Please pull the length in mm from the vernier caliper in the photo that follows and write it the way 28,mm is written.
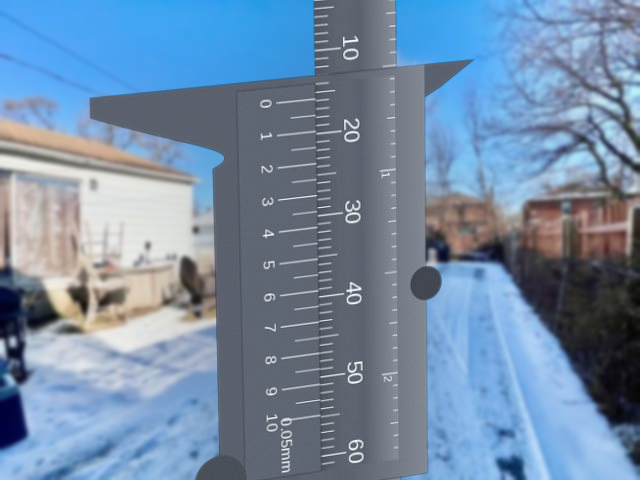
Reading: 15.8,mm
